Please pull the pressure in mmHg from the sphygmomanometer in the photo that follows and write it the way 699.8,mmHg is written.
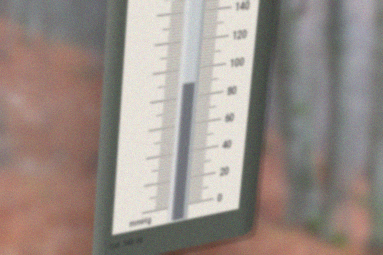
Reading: 90,mmHg
